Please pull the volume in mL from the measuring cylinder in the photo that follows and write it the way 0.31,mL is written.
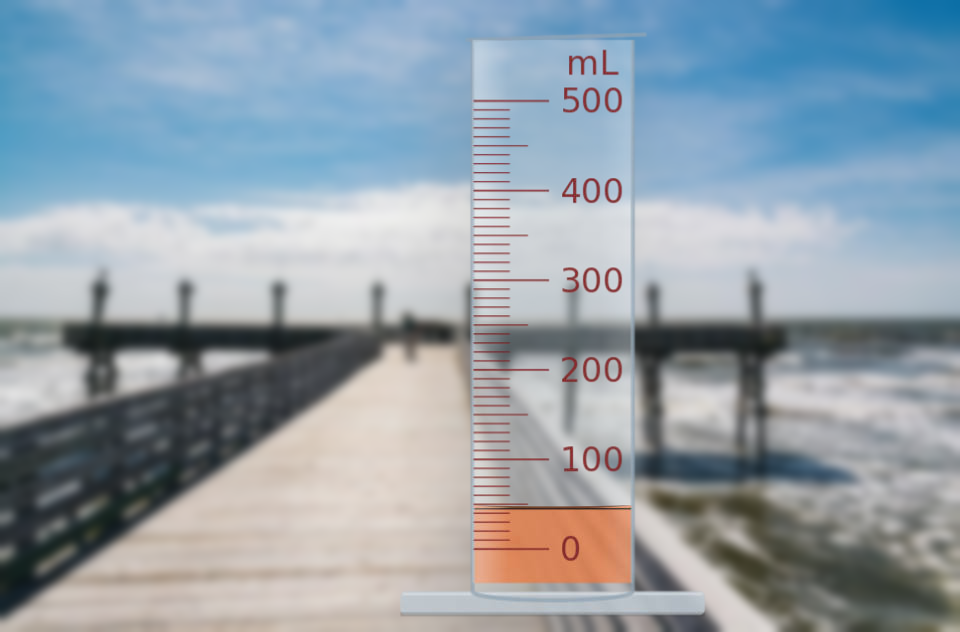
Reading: 45,mL
